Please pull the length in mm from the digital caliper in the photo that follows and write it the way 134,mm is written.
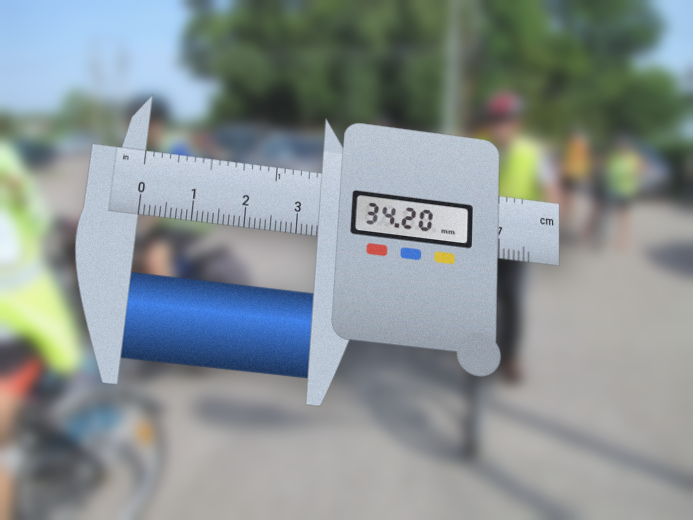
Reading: 34.20,mm
